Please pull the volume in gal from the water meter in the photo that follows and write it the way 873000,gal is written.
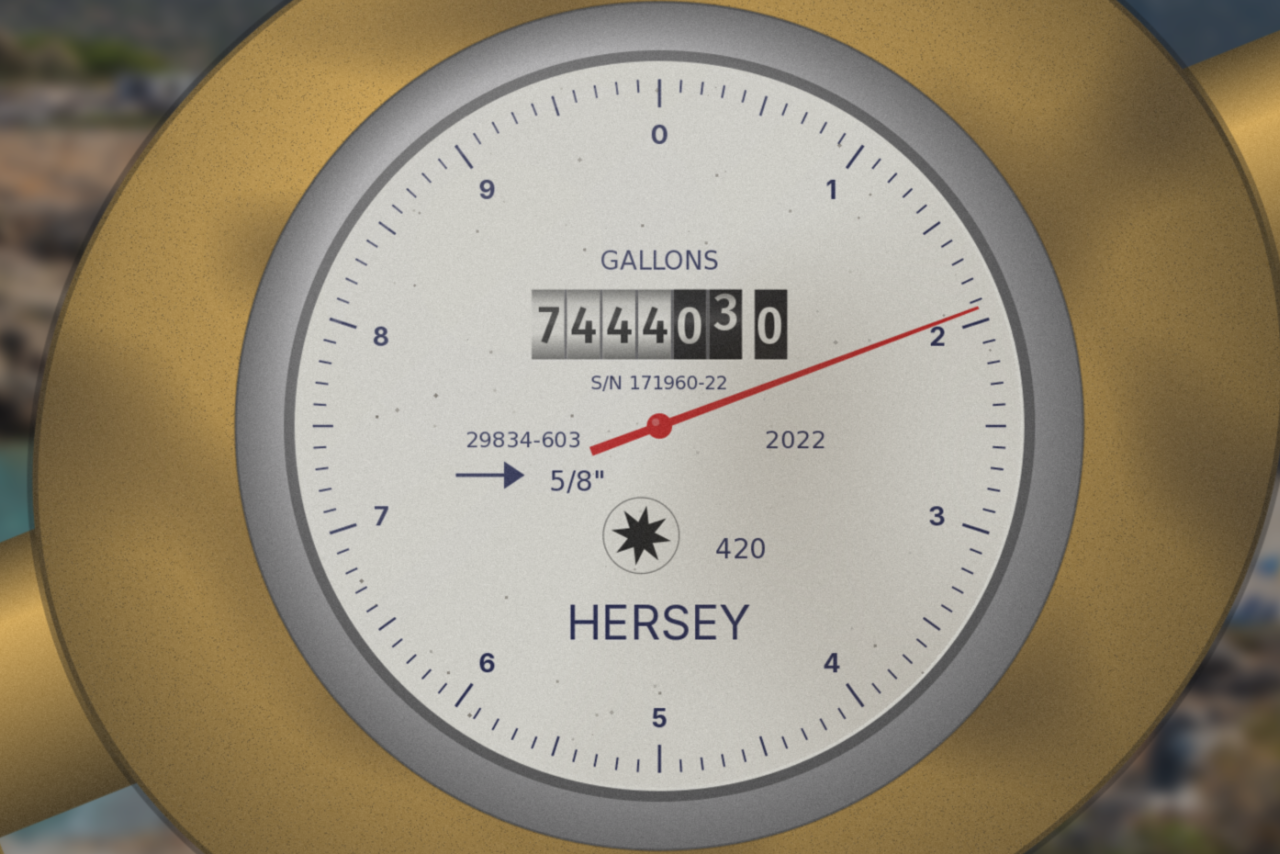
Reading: 7444031.9,gal
